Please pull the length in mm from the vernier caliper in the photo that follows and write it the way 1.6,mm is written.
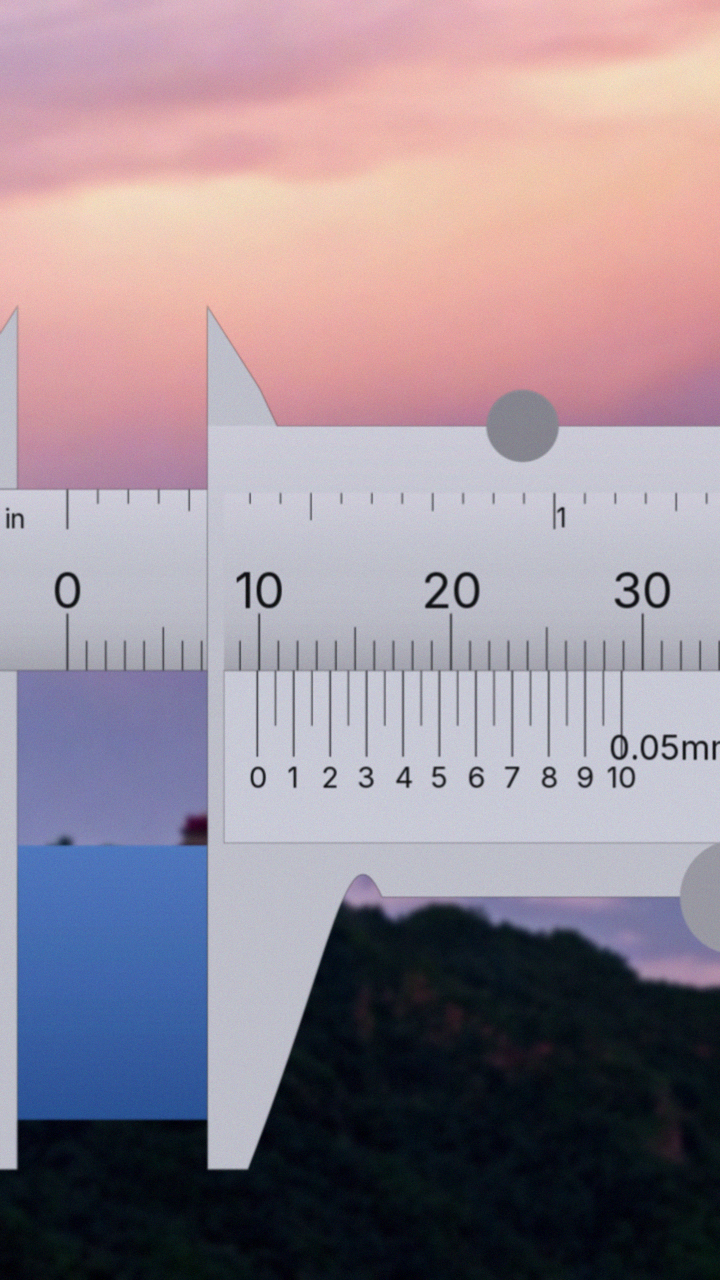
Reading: 9.9,mm
